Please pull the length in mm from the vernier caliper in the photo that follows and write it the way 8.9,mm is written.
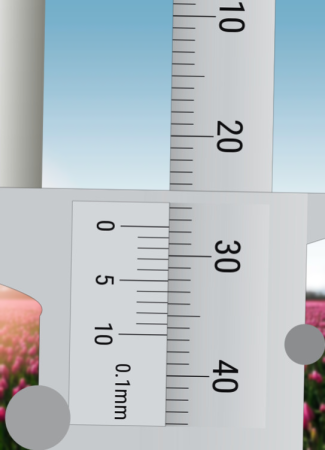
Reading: 27.6,mm
